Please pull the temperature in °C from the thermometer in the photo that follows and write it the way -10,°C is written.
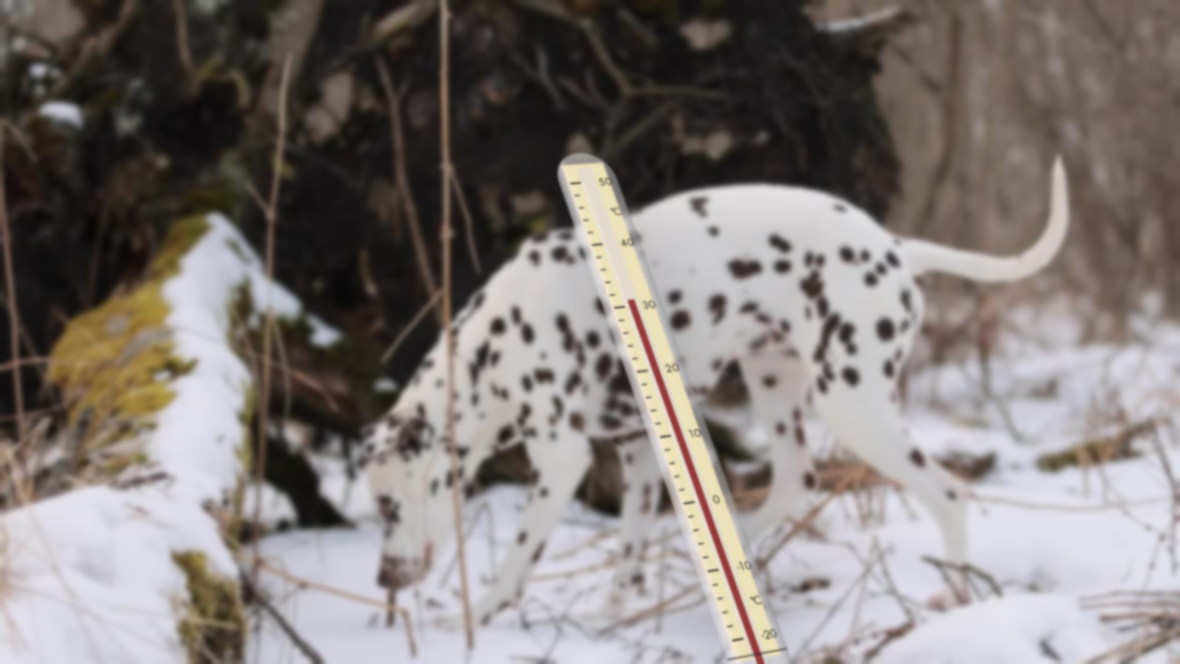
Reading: 31,°C
